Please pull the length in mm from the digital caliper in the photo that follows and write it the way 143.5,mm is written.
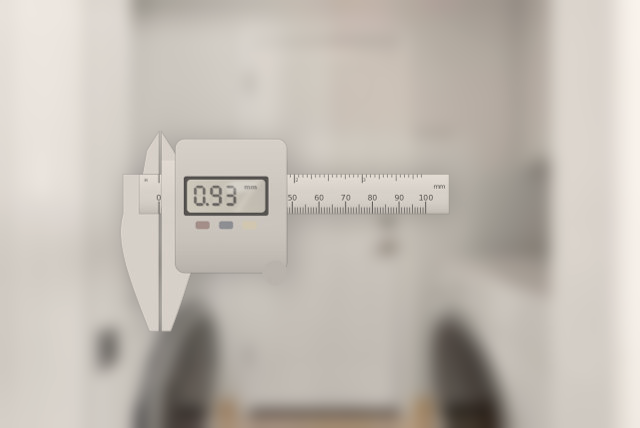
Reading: 0.93,mm
